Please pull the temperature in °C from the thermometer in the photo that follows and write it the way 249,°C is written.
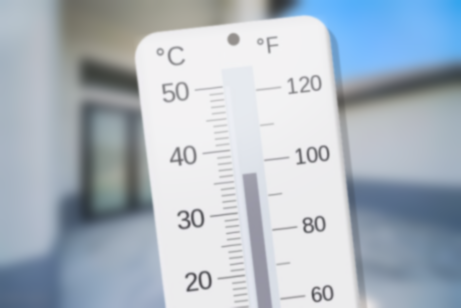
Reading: 36,°C
